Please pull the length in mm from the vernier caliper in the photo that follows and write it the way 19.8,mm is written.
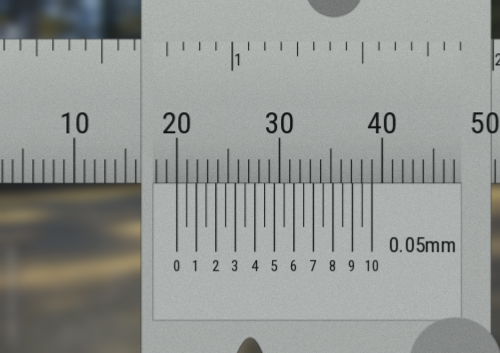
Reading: 20.0,mm
